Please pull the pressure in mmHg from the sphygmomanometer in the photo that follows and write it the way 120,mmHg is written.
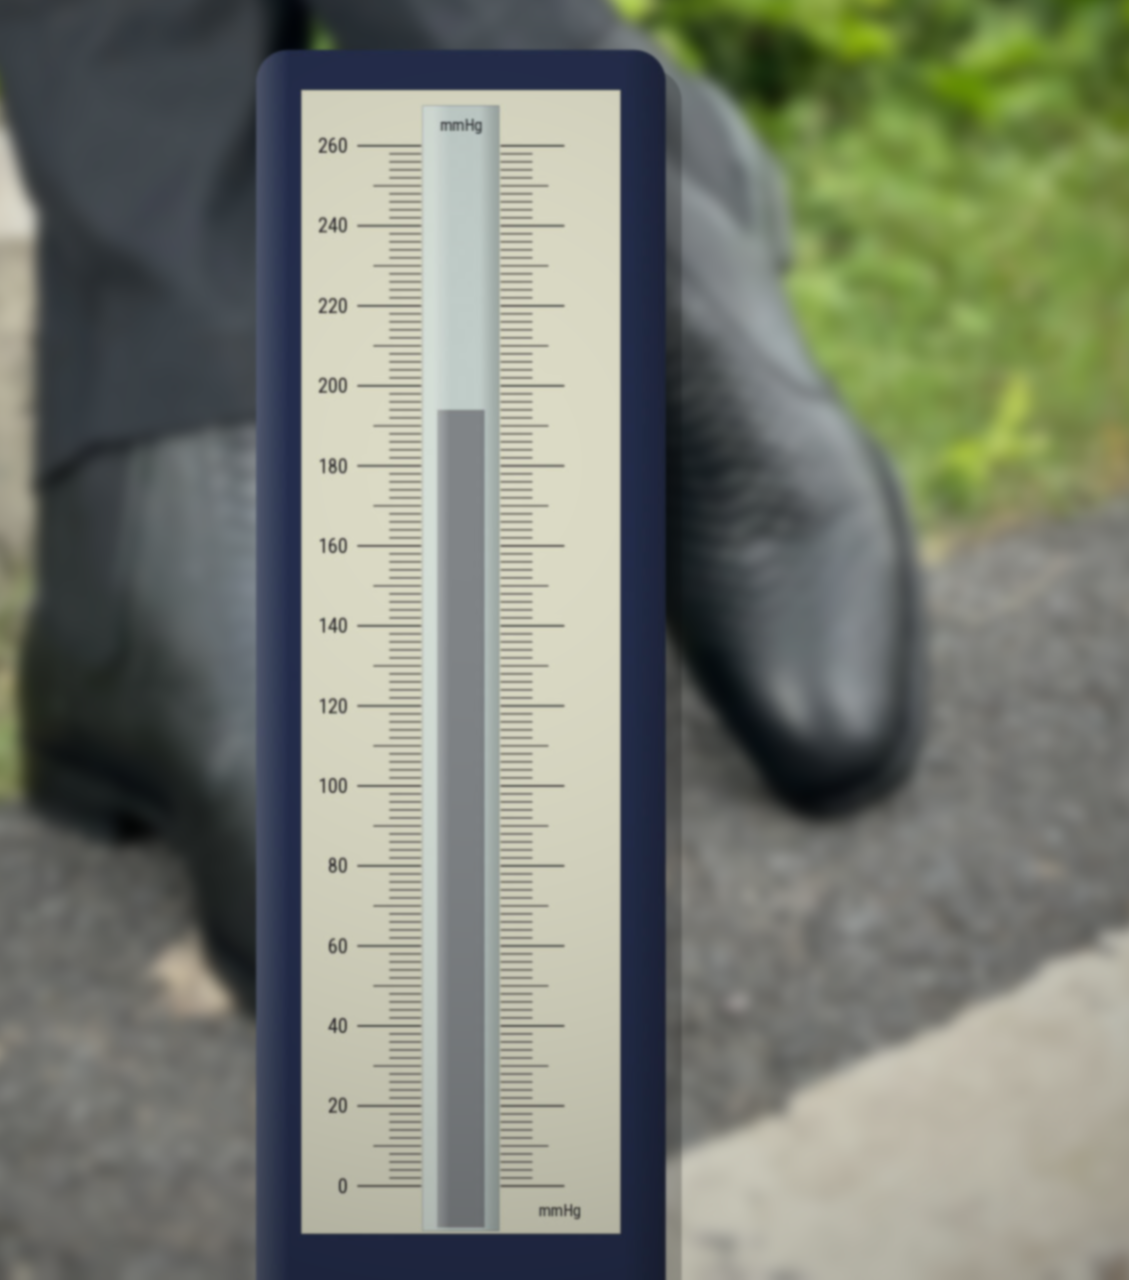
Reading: 194,mmHg
